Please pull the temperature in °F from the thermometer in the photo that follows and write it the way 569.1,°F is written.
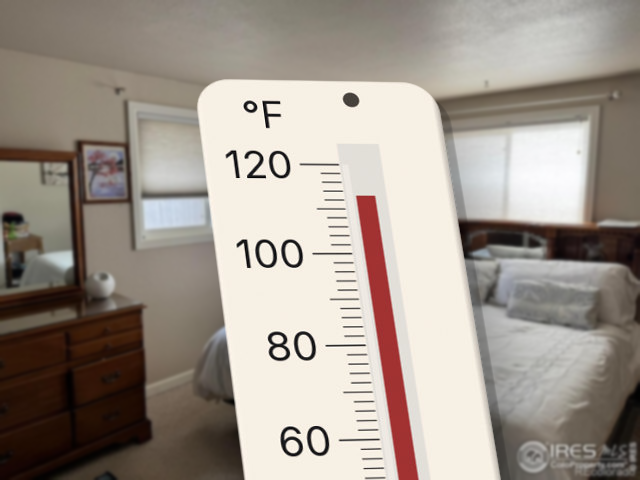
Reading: 113,°F
